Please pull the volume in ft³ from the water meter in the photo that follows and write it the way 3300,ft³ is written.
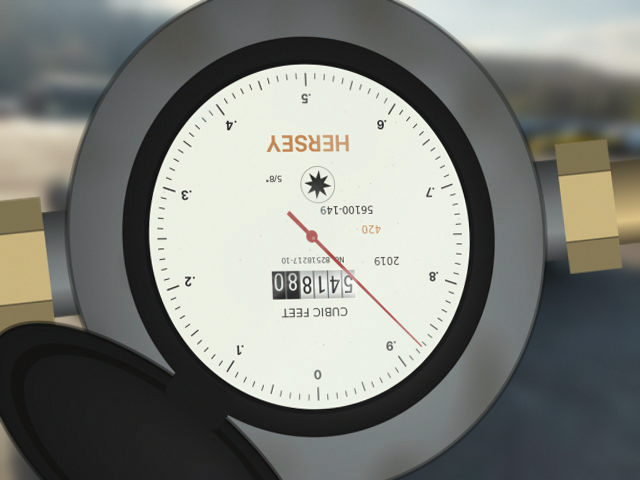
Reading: 541879.87,ft³
